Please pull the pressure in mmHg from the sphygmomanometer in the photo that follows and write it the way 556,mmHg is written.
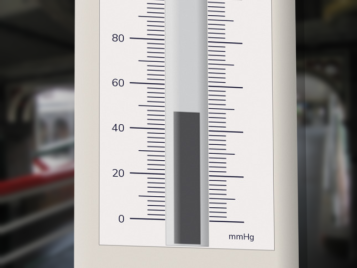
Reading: 48,mmHg
